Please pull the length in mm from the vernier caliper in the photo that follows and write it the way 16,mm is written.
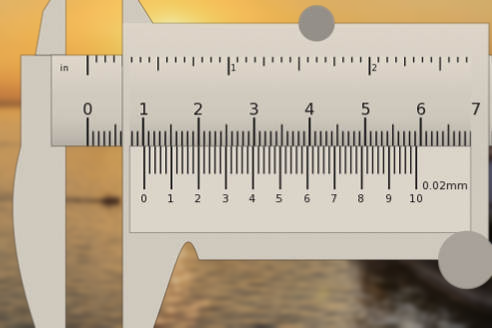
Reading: 10.2,mm
